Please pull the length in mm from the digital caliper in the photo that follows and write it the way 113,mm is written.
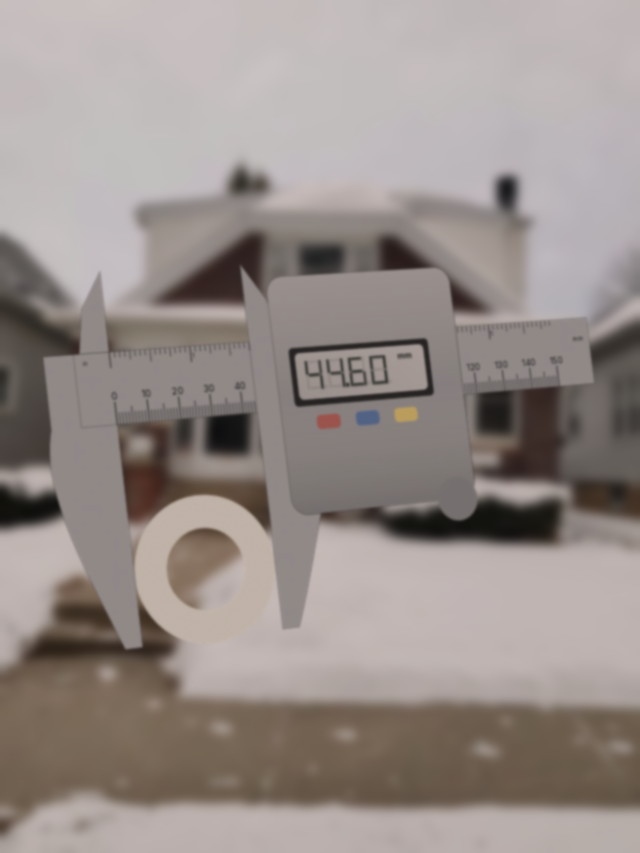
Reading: 44.60,mm
